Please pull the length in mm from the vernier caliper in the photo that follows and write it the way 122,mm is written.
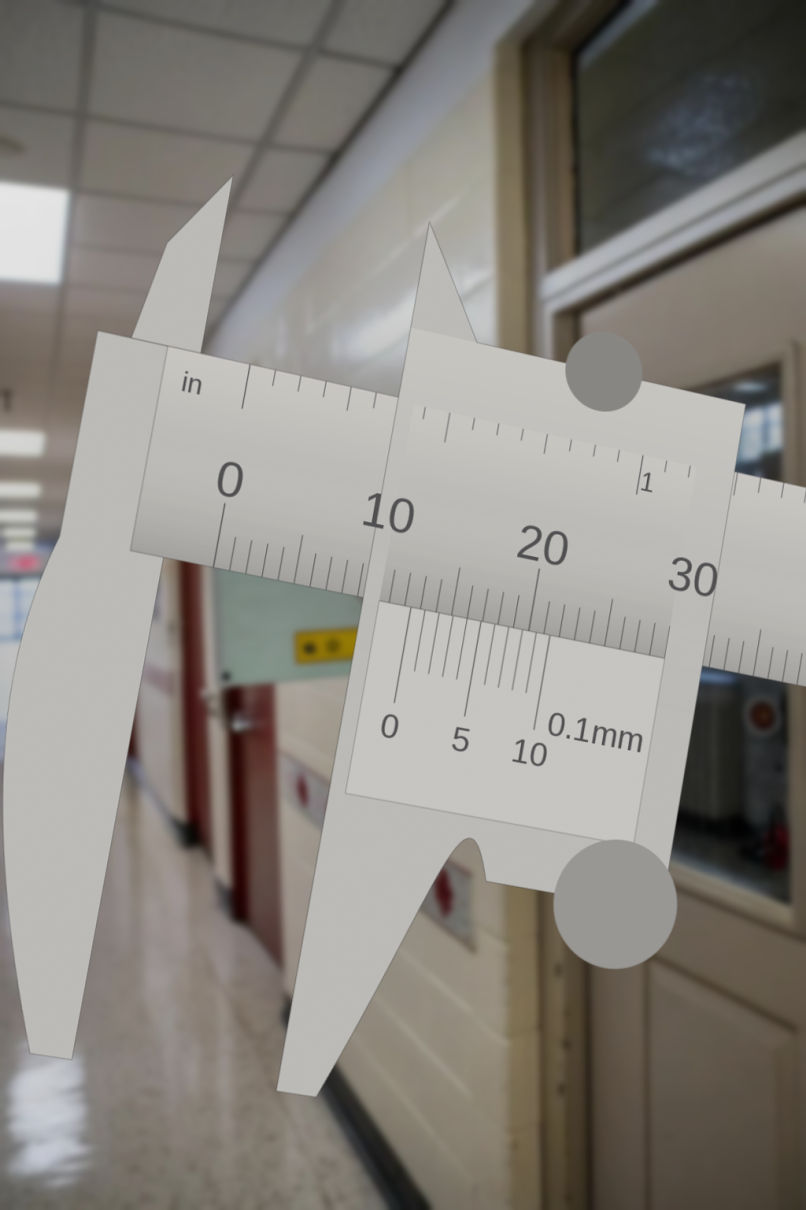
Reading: 12.4,mm
